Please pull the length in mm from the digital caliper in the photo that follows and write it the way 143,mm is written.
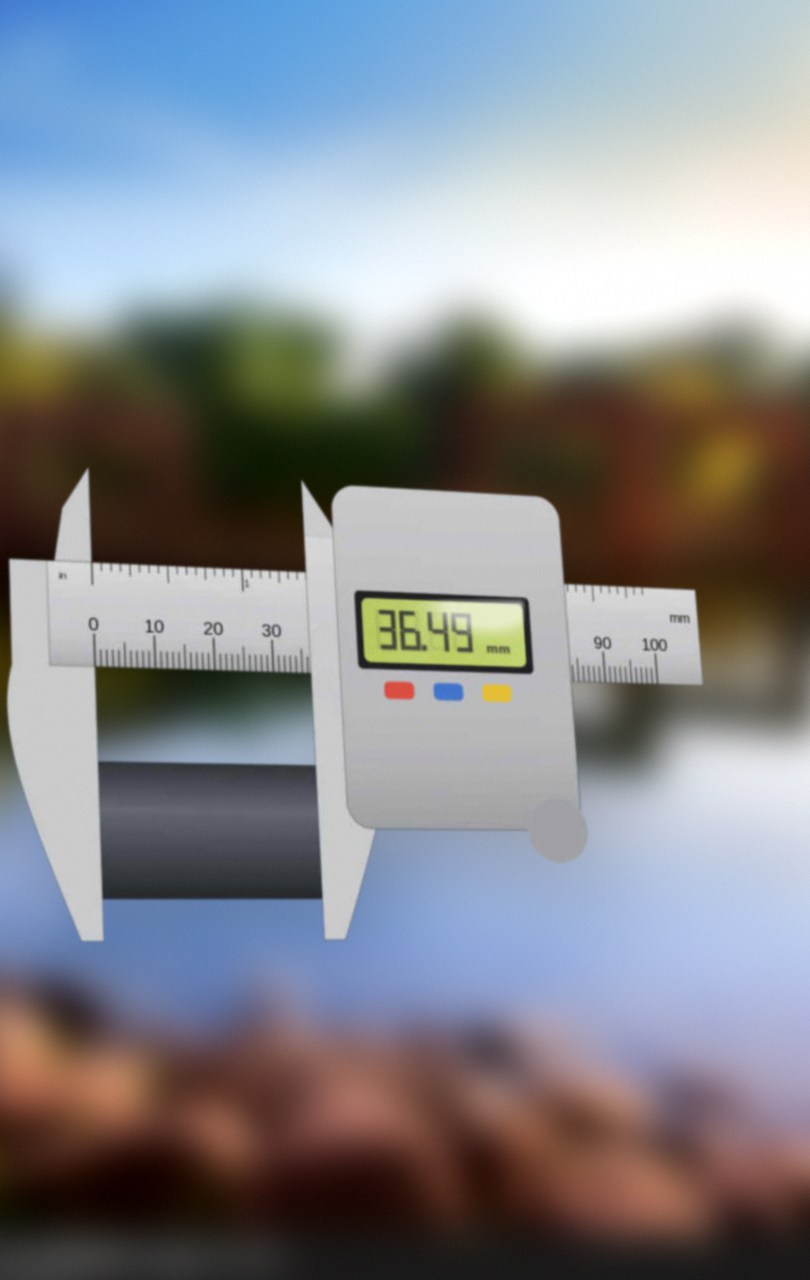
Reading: 36.49,mm
